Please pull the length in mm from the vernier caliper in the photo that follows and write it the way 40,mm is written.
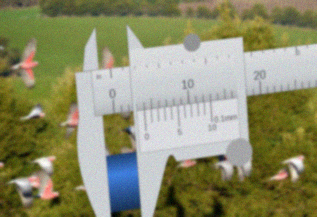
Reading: 4.0,mm
